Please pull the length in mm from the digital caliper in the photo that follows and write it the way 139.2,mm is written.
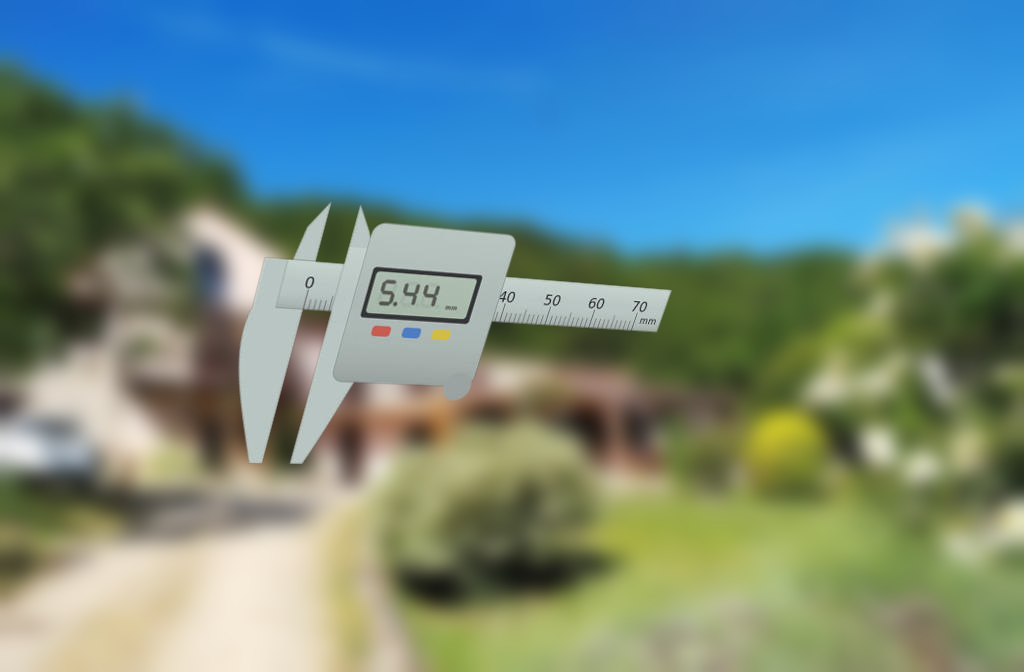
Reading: 5.44,mm
